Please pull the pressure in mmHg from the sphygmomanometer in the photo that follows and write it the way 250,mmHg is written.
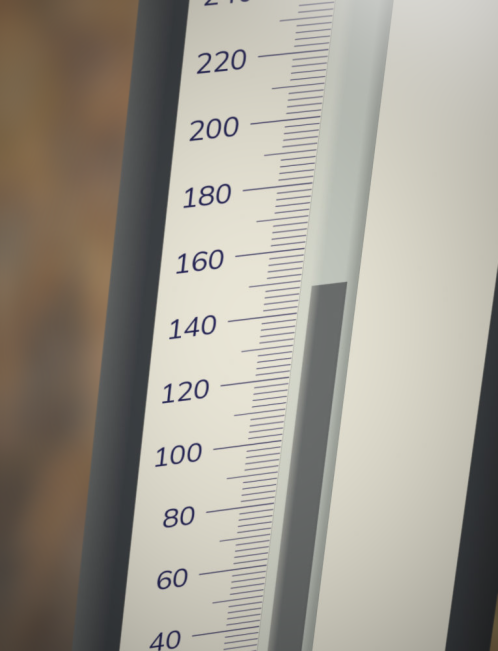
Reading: 148,mmHg
